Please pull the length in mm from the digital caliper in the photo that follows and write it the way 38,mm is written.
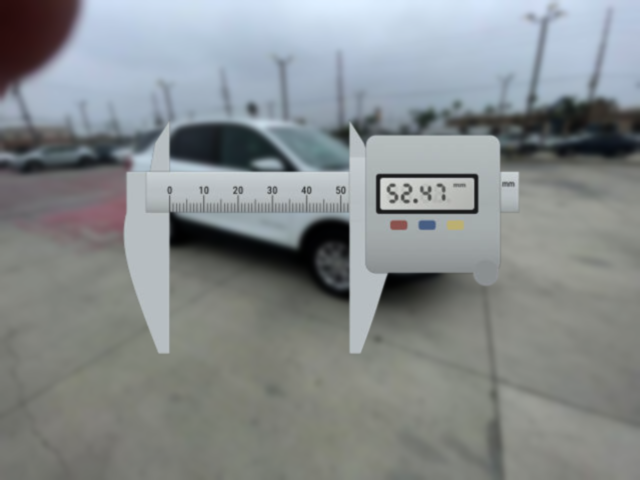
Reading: 52.47,mm
